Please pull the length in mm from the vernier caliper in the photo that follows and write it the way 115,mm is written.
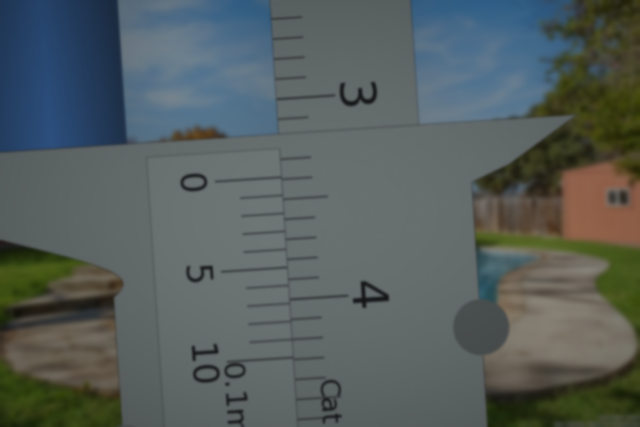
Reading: 33.9,mm
